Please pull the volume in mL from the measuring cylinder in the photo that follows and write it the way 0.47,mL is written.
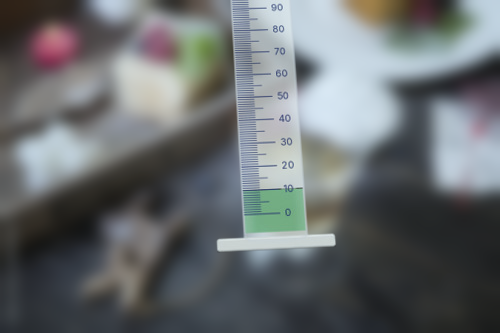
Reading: 10,mL
